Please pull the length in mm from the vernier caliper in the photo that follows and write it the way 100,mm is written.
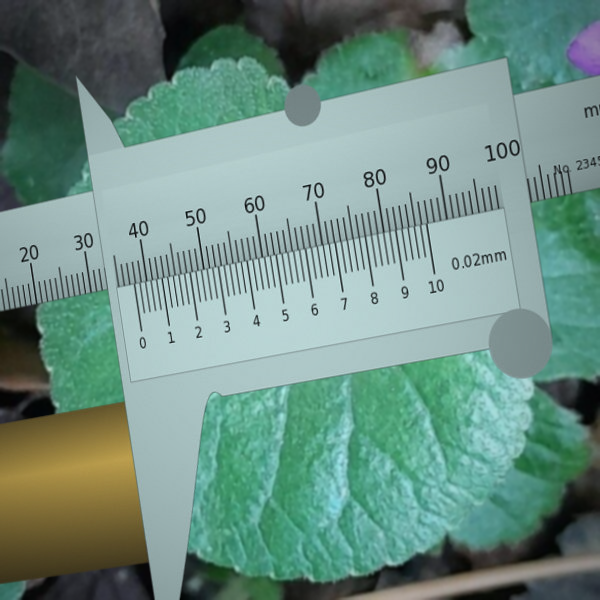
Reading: 37.8,mm
